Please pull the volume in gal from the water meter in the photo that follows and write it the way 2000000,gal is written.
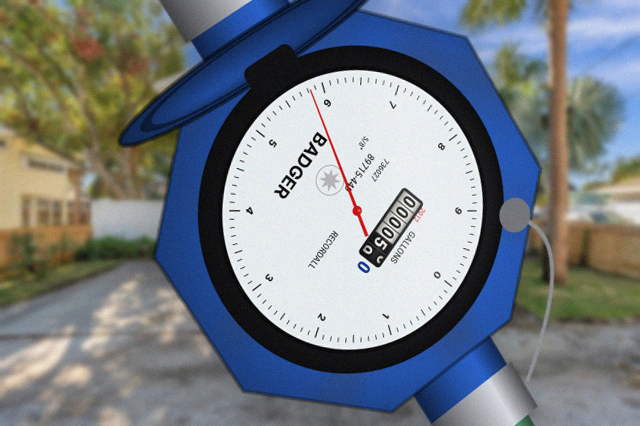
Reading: 585.8,gal
